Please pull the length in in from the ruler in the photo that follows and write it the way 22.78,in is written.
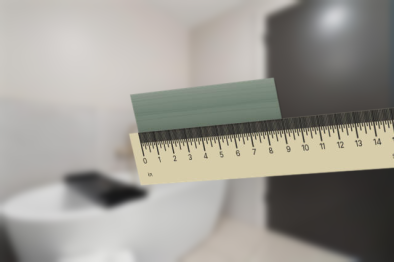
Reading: 9,in
